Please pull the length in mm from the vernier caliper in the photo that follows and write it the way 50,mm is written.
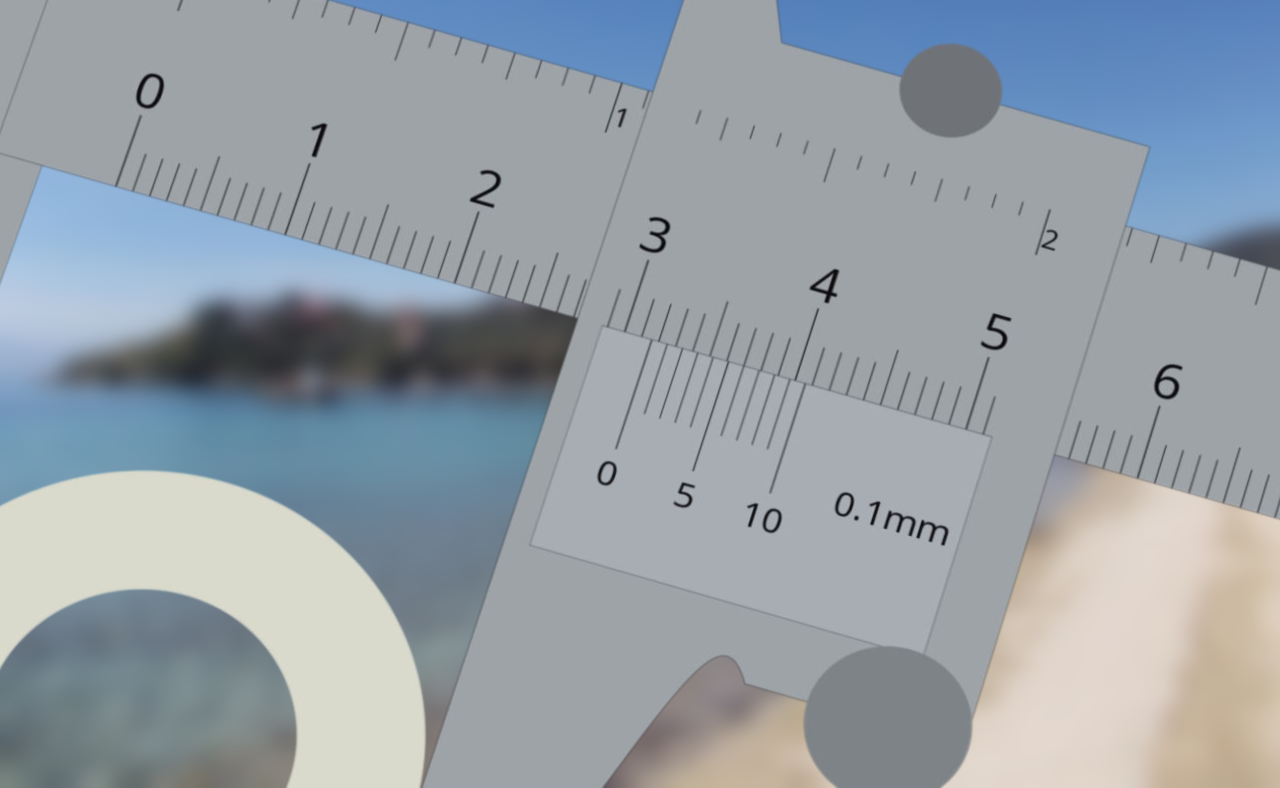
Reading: 31.6,mm
